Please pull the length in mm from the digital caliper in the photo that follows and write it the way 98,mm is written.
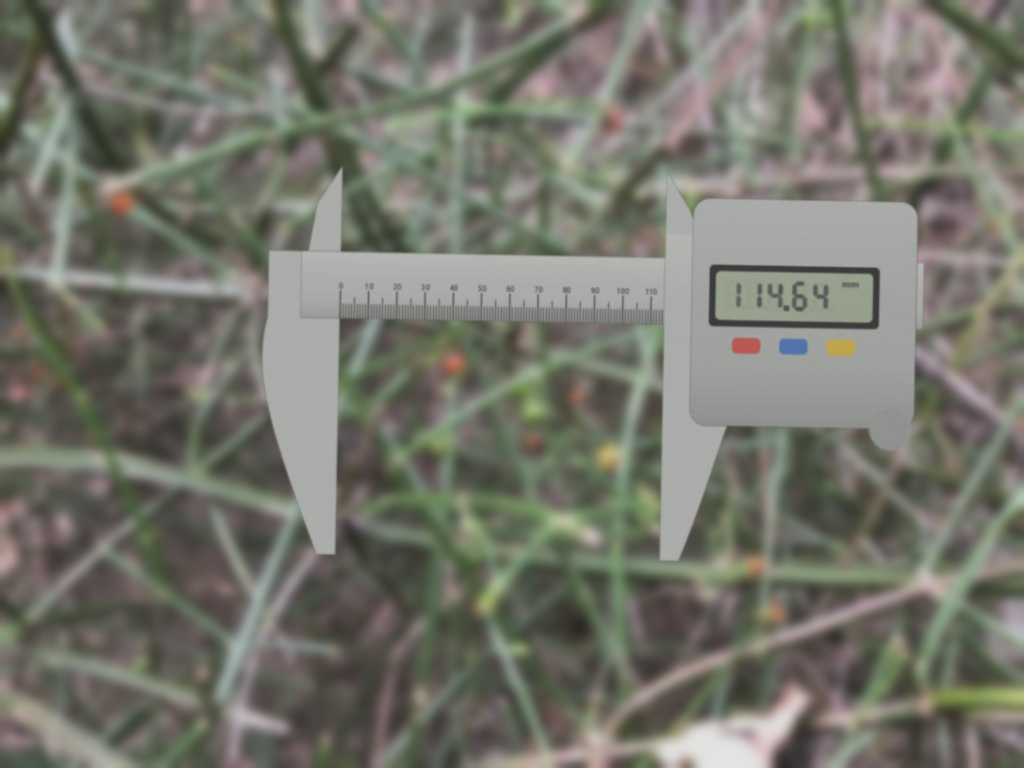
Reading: 114.64,mm
